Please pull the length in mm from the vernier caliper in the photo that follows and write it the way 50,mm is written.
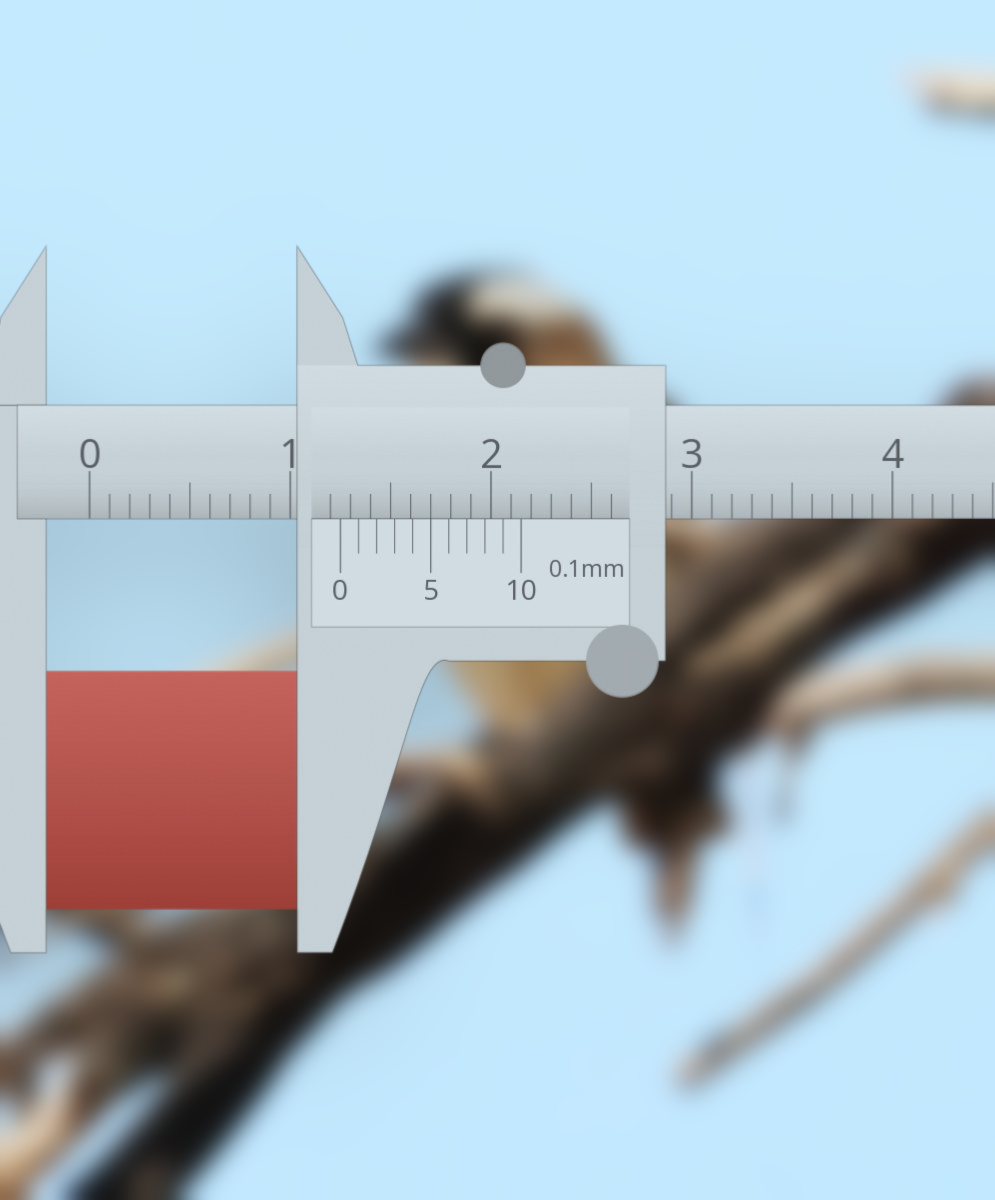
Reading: 12.5,mm
